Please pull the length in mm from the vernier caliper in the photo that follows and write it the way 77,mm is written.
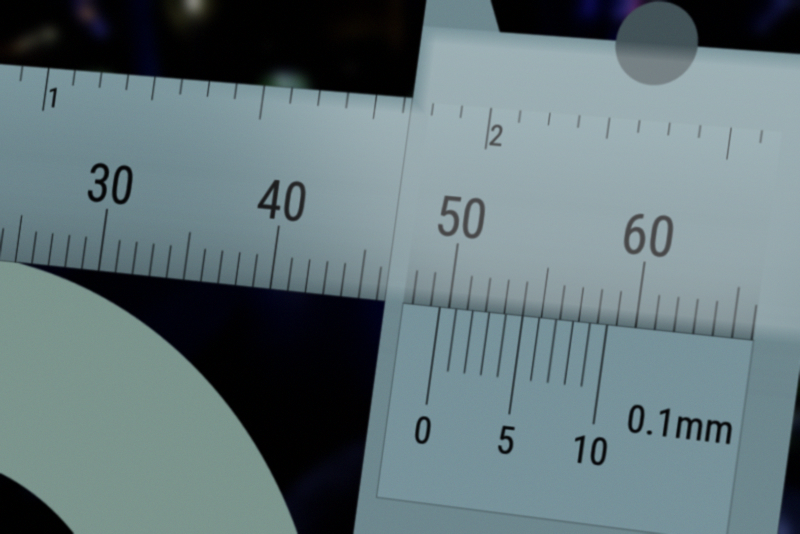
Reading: 49.5,mm
